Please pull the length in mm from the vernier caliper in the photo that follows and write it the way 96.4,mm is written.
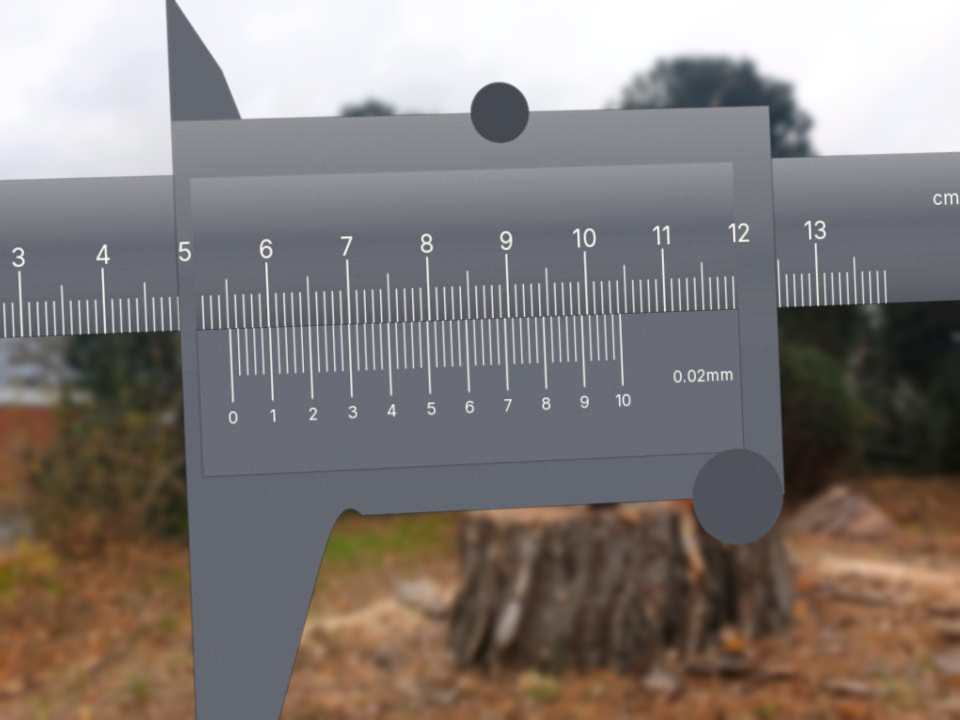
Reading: 55.2,mm
